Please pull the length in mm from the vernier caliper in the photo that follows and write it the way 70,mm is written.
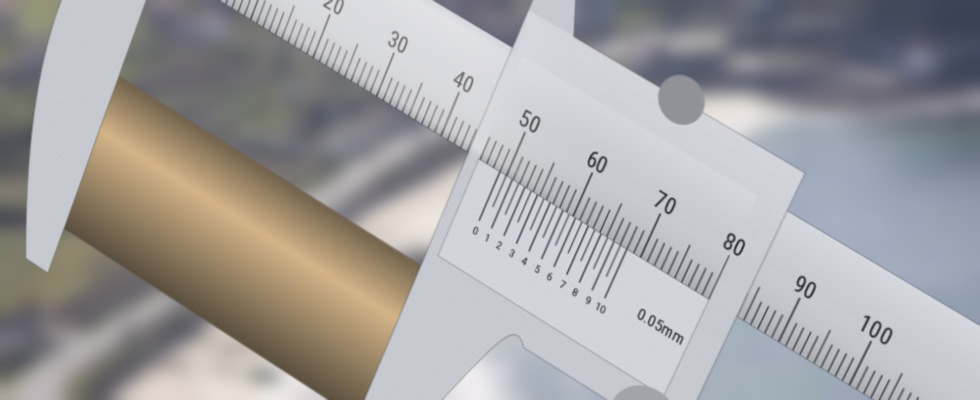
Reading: 49.0,mm
